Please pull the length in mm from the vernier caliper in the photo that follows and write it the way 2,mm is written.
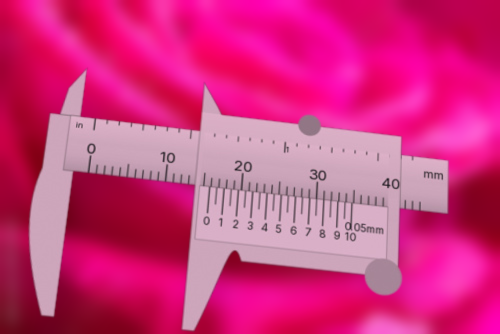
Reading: 15.8,mm
